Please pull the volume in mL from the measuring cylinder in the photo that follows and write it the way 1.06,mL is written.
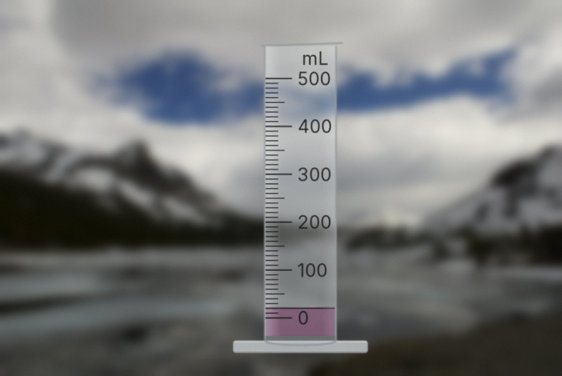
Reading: 20,mL
